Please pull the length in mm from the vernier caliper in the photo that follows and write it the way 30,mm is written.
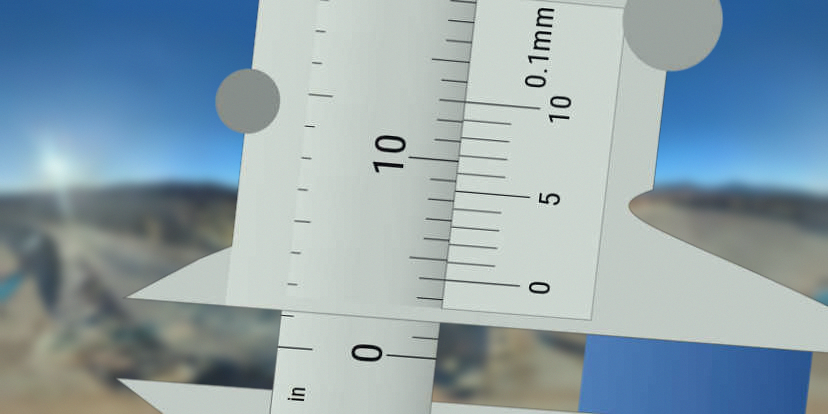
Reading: 4.0,mm
